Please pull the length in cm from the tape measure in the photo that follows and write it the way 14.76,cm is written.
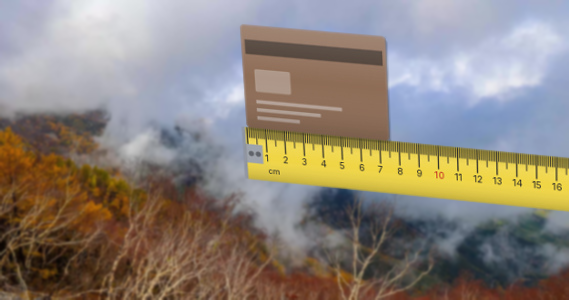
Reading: 7.5,cm
